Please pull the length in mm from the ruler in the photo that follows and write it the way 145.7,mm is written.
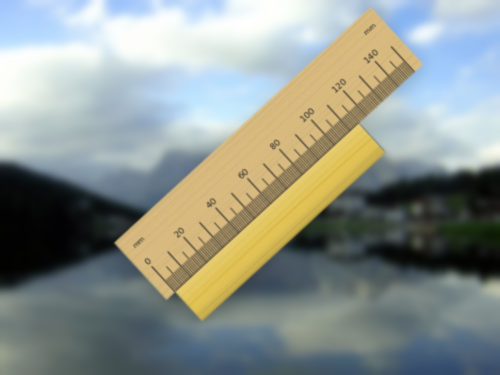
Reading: 115,mm
